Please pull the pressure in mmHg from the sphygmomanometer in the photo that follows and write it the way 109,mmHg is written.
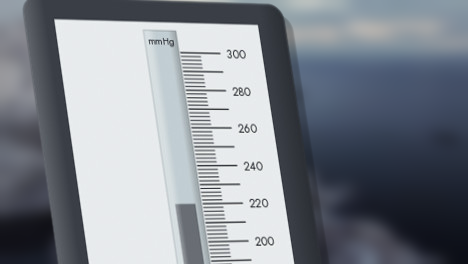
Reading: 220,mmHg
